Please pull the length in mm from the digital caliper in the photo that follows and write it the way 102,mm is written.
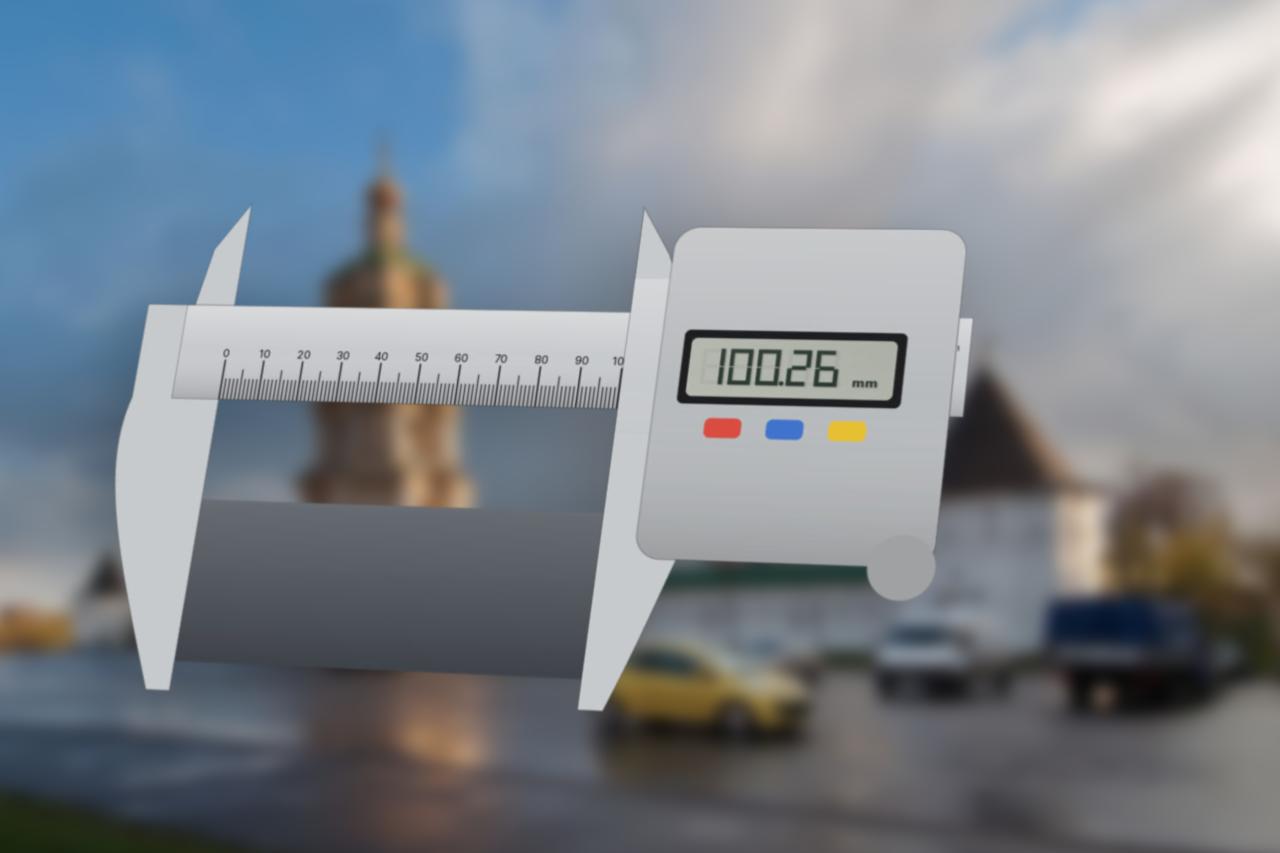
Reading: 100.26,mm
